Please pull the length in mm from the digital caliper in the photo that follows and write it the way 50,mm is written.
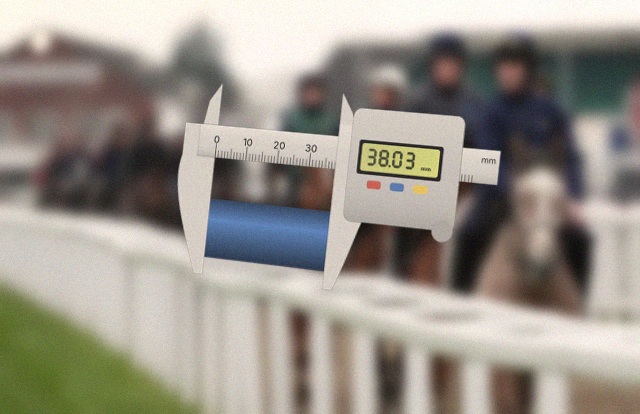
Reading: 38.03,mm
